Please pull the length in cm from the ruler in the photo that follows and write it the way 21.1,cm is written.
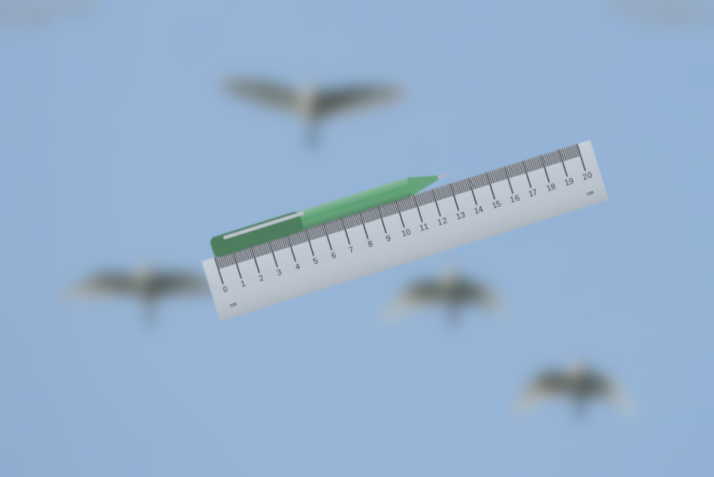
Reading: 13,cm
